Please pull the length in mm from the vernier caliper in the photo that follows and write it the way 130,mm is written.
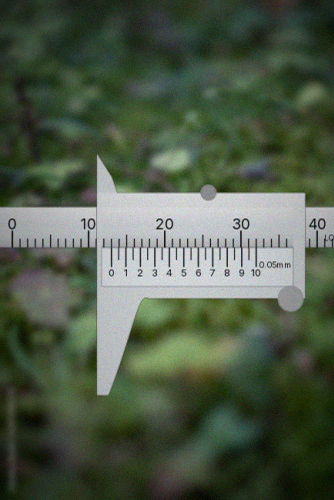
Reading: 13.0,mm
